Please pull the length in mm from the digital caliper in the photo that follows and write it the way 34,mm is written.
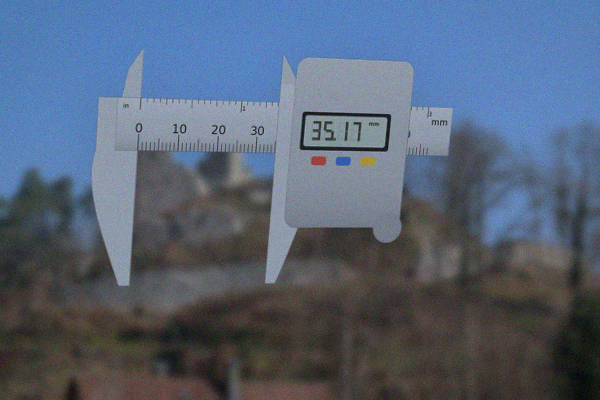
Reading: 35.17,mm
